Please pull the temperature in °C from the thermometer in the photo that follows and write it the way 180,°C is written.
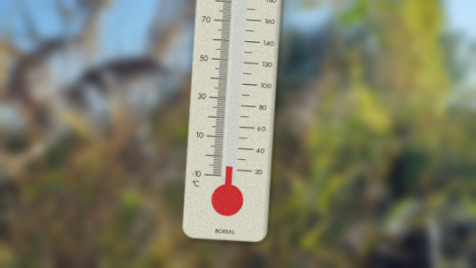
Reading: -5,°C
